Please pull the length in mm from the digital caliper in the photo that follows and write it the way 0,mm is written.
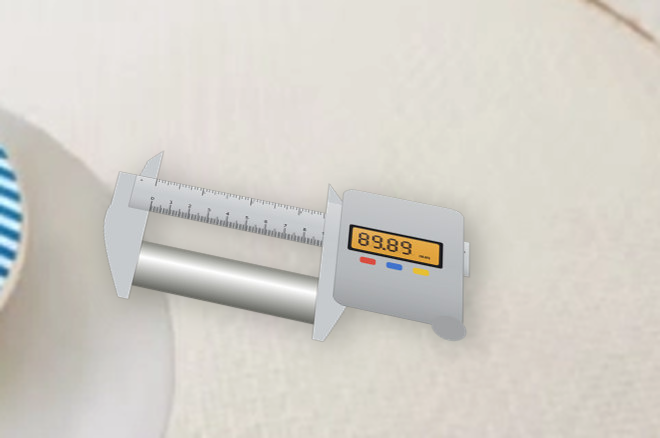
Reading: 89.89,mm
